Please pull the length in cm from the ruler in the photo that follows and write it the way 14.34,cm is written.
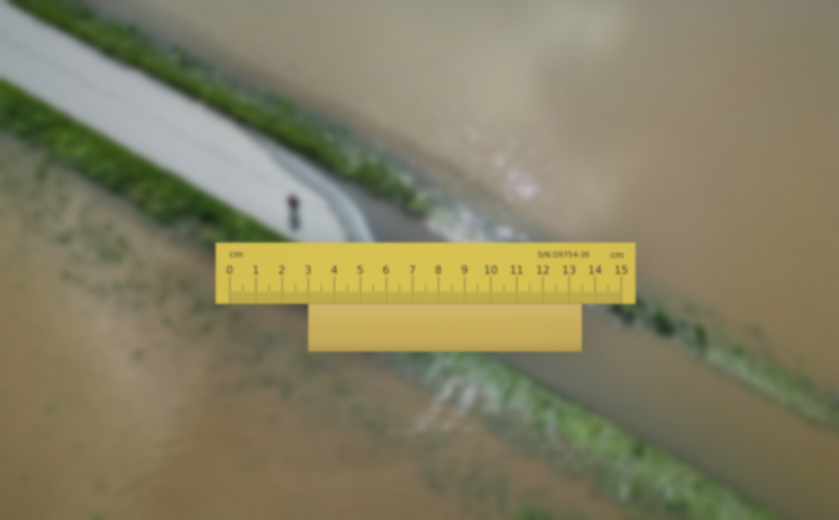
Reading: 10.5,cm
